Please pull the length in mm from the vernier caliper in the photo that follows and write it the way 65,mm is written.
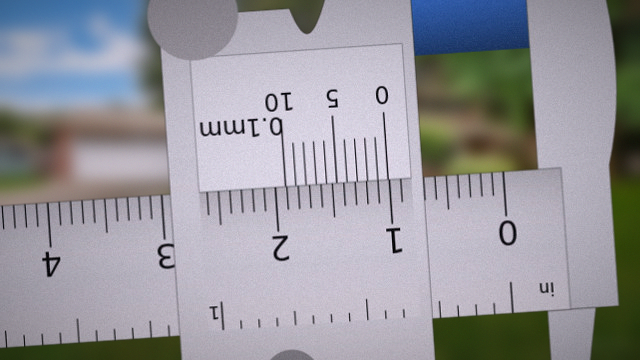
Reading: 10.1,mm
